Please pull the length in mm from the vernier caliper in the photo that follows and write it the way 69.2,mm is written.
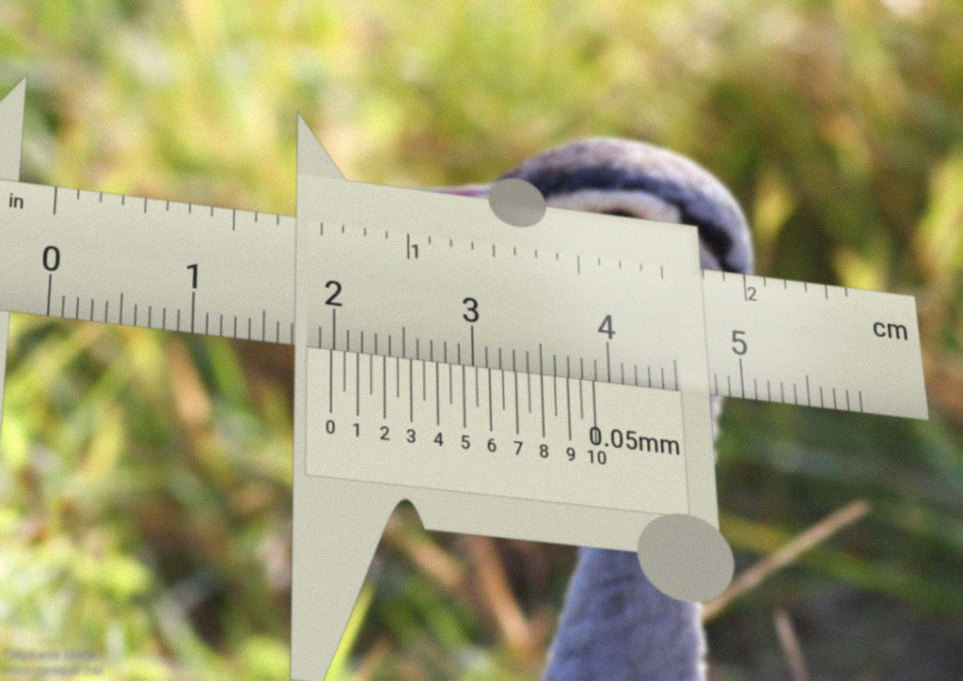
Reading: 19.8,mm
